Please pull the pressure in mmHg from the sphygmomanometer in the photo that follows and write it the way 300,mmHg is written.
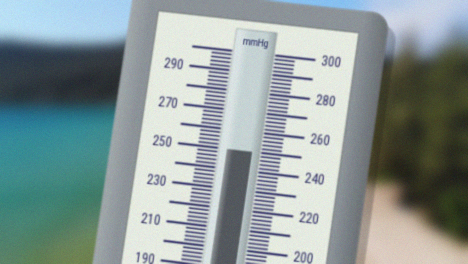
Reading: 250,mmHg
